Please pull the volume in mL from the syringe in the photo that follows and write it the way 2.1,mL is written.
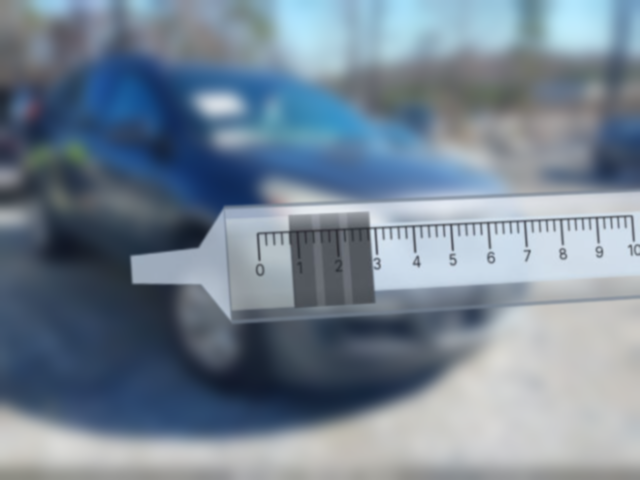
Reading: 0.8,mL
